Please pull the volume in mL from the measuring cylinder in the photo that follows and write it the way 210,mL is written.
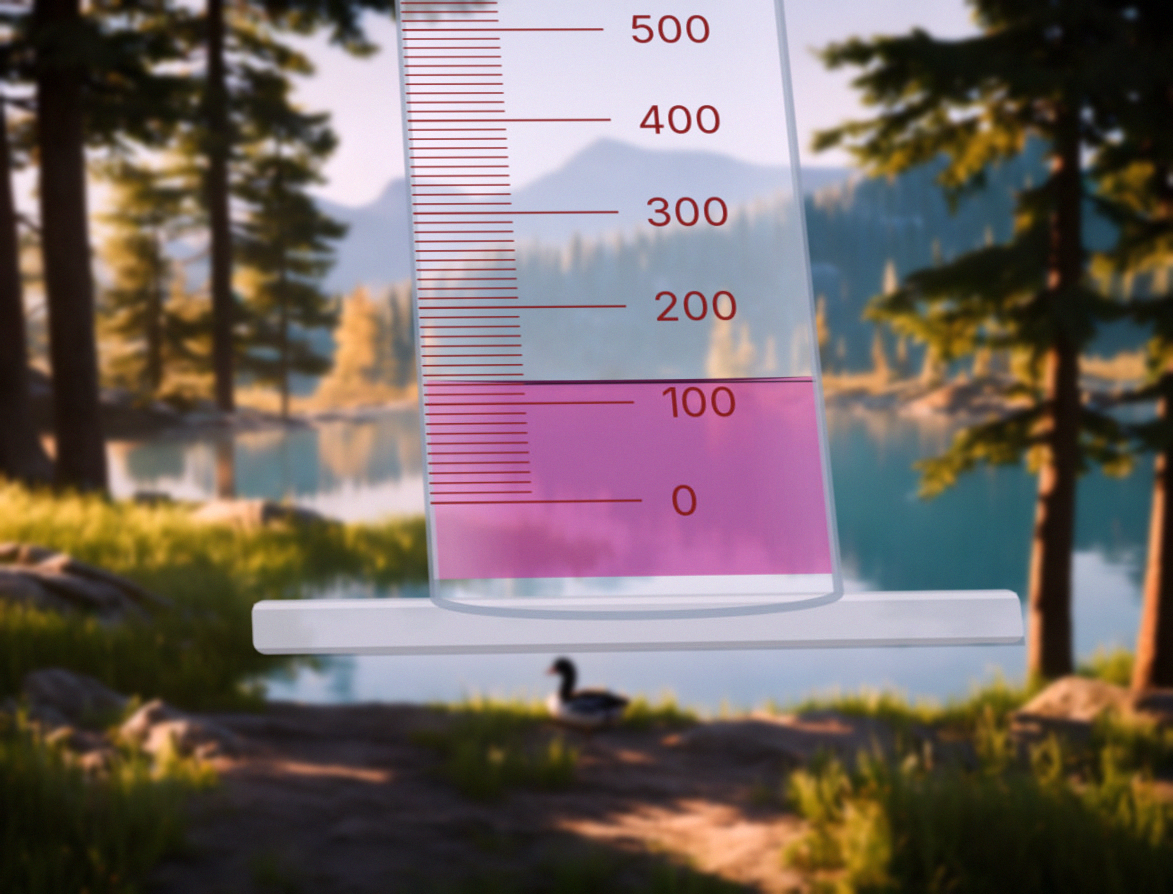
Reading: 120,mL
